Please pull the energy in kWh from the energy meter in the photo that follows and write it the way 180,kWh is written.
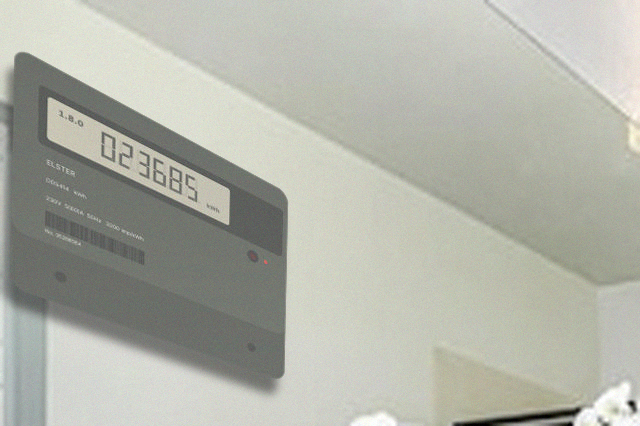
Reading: 23685,kWh
